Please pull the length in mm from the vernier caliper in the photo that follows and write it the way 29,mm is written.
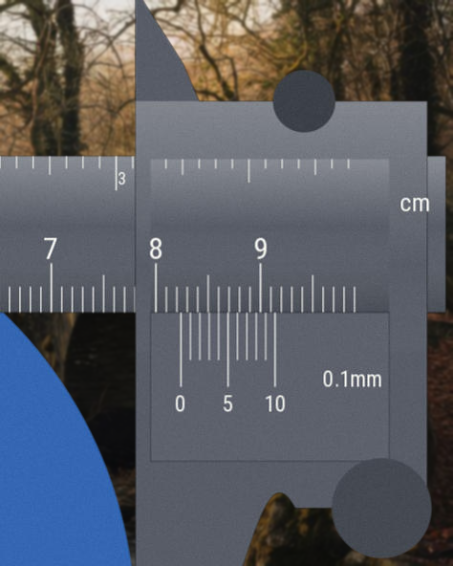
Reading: 82.4,mm
